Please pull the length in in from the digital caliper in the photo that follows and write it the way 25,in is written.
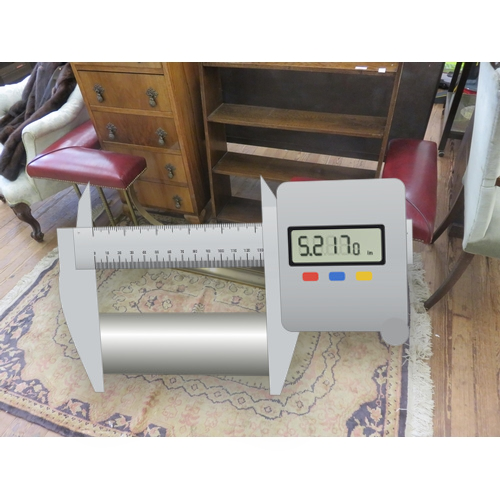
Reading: 5.2170,in
